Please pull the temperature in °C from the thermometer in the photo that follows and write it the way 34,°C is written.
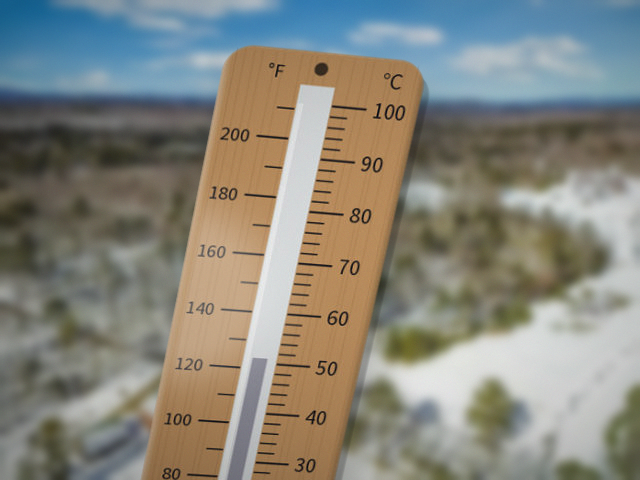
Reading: 51,°C
